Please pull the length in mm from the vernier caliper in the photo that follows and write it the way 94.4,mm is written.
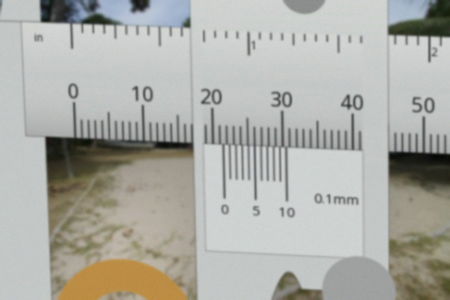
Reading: 21.5,mm
